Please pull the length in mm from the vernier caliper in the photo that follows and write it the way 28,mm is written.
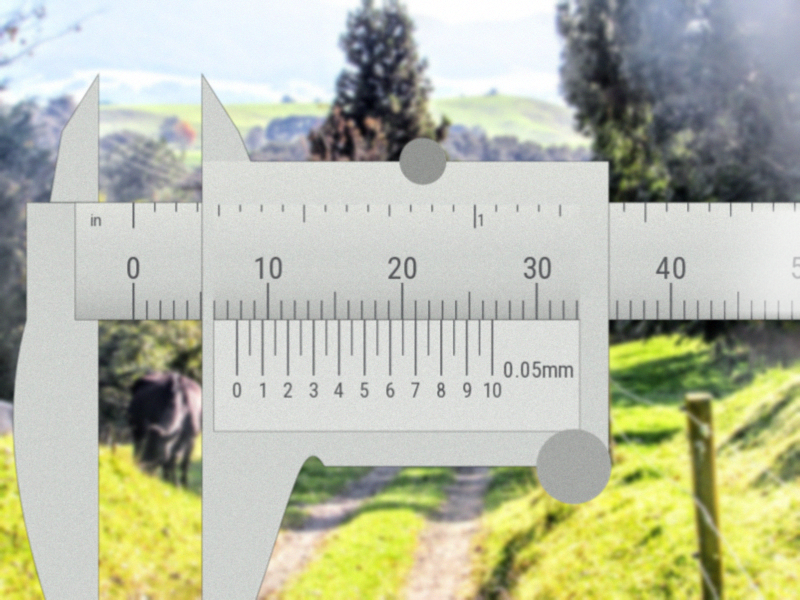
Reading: 7.7,mm
